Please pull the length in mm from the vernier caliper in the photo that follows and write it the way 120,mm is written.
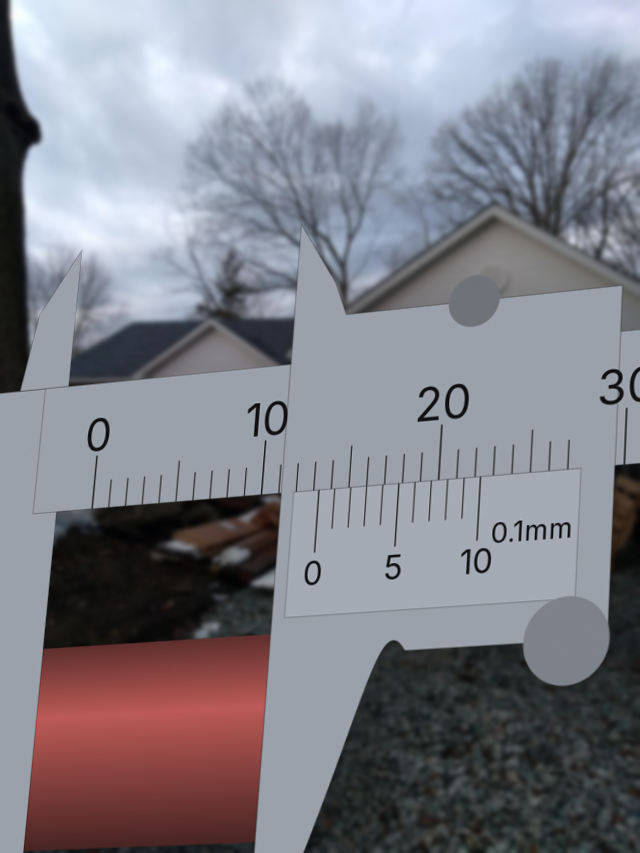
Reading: 13.3,mm
